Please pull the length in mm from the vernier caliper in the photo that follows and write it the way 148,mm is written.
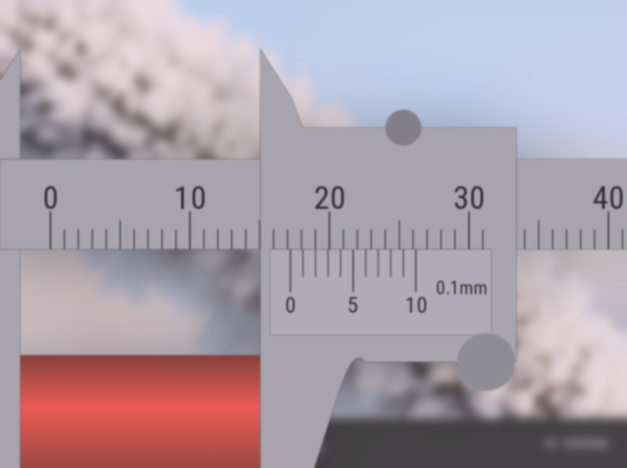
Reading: 17.2,mm
